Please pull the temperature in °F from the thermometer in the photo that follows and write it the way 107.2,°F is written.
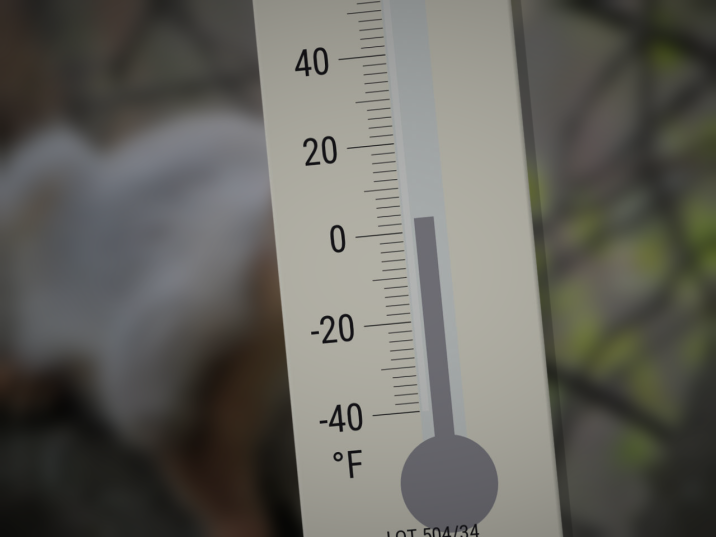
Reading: 3,°F
